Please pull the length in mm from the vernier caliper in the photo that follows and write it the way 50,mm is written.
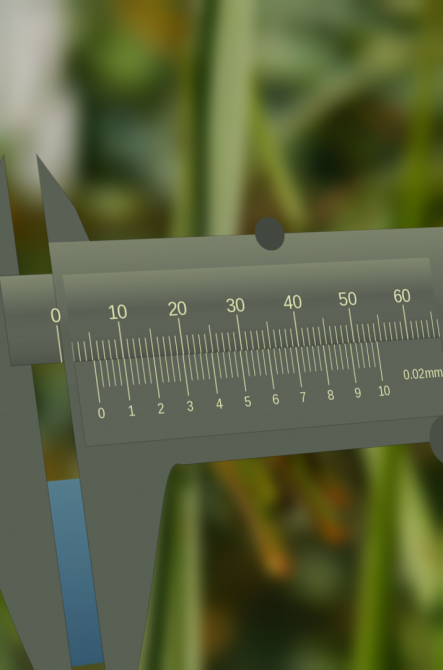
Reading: 5.2,mm
